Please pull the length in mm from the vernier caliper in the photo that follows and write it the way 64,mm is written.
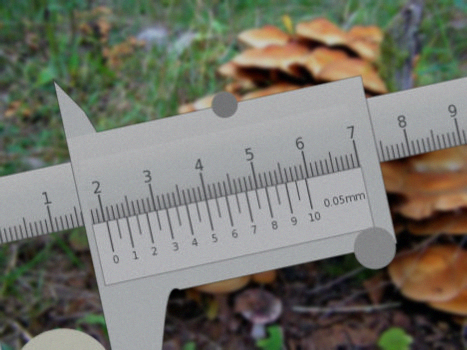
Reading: 20.5,mm
